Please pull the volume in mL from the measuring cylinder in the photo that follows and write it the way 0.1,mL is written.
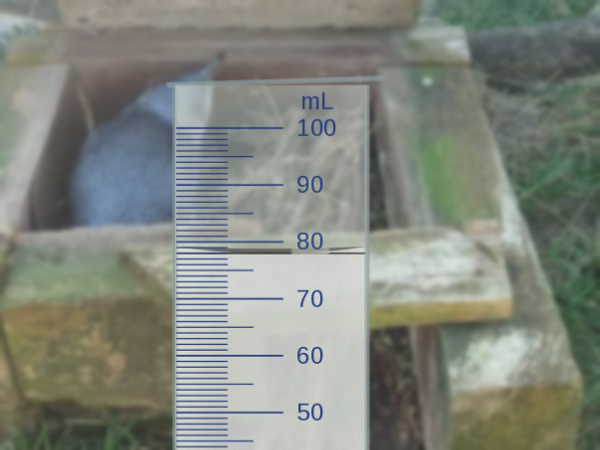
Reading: 78,mL
